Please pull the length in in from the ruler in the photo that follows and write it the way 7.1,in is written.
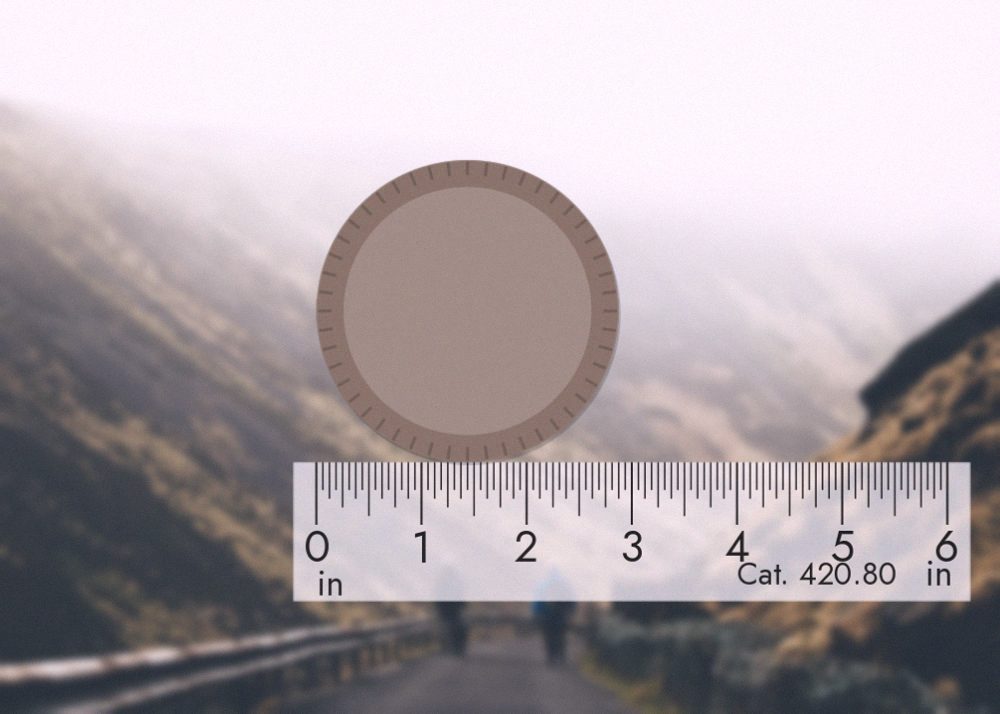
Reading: 2.875,in
